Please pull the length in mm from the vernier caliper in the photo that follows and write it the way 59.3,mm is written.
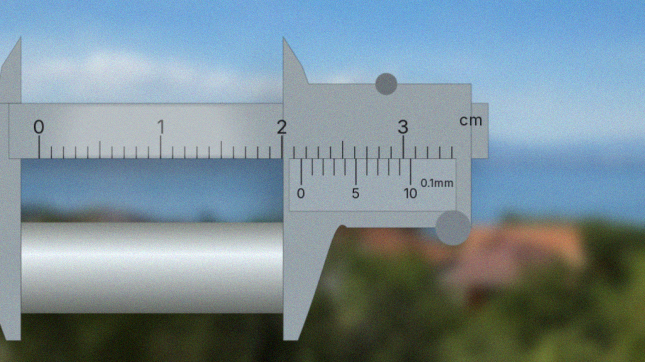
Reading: 21.6,mm
